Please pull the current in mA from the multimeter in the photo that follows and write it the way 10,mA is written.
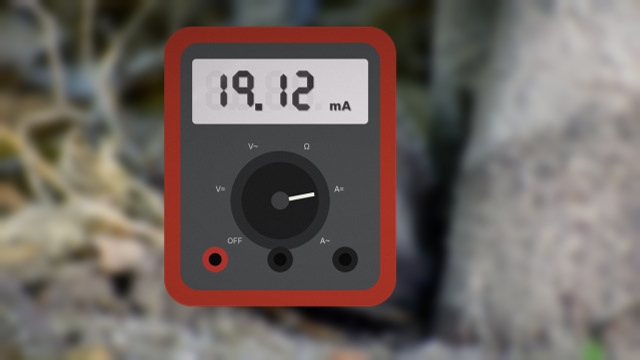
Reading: 19.12,mA
